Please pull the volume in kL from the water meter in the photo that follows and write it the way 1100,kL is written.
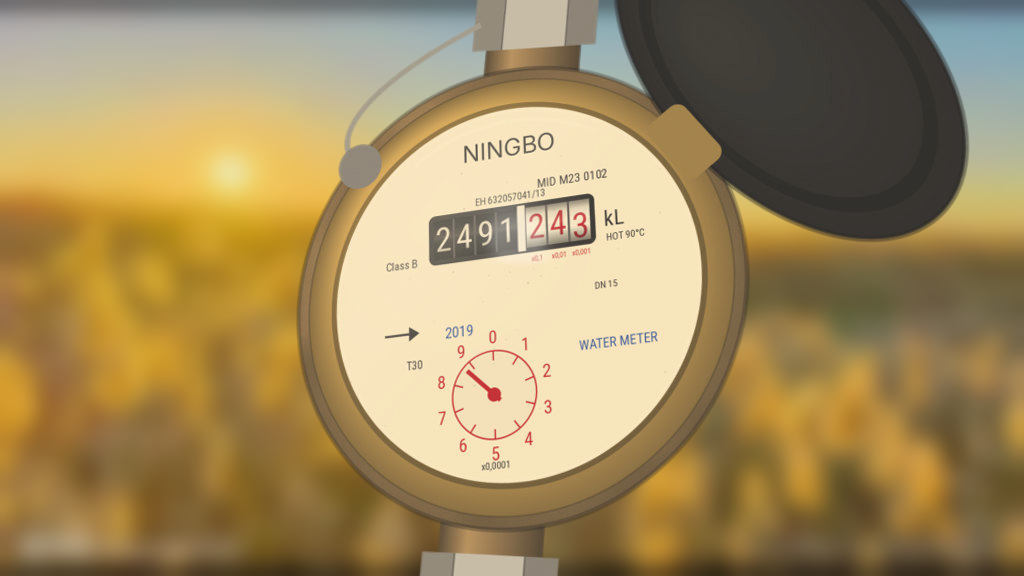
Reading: 2491.2428,kL
